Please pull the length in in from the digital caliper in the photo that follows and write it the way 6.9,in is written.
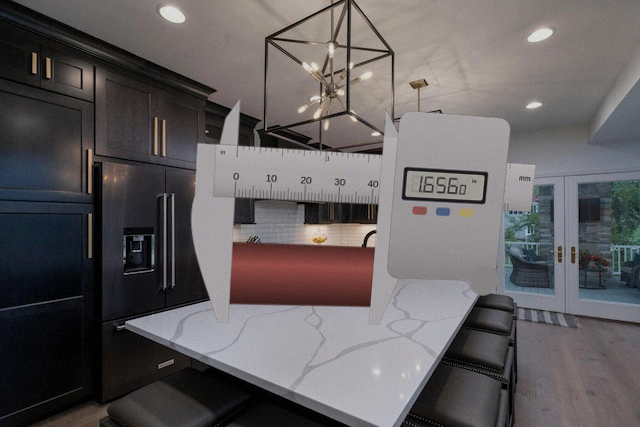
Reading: 1.6560,in
